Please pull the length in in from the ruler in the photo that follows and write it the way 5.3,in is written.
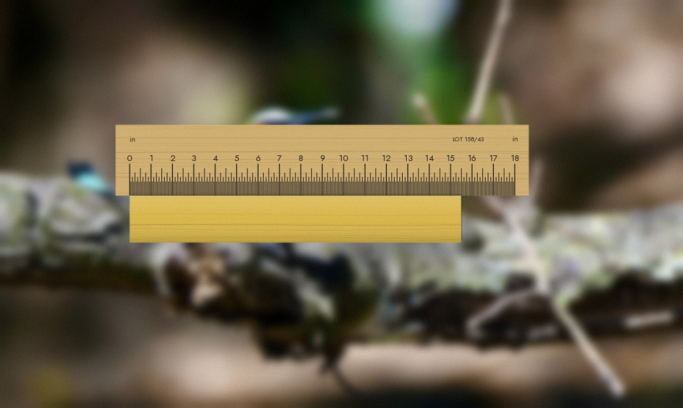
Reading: 15.5,in
